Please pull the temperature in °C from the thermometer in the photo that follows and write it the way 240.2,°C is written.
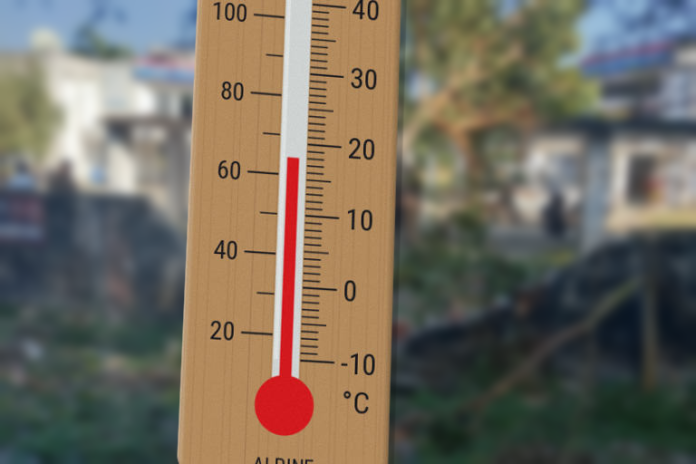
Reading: 18,°C
